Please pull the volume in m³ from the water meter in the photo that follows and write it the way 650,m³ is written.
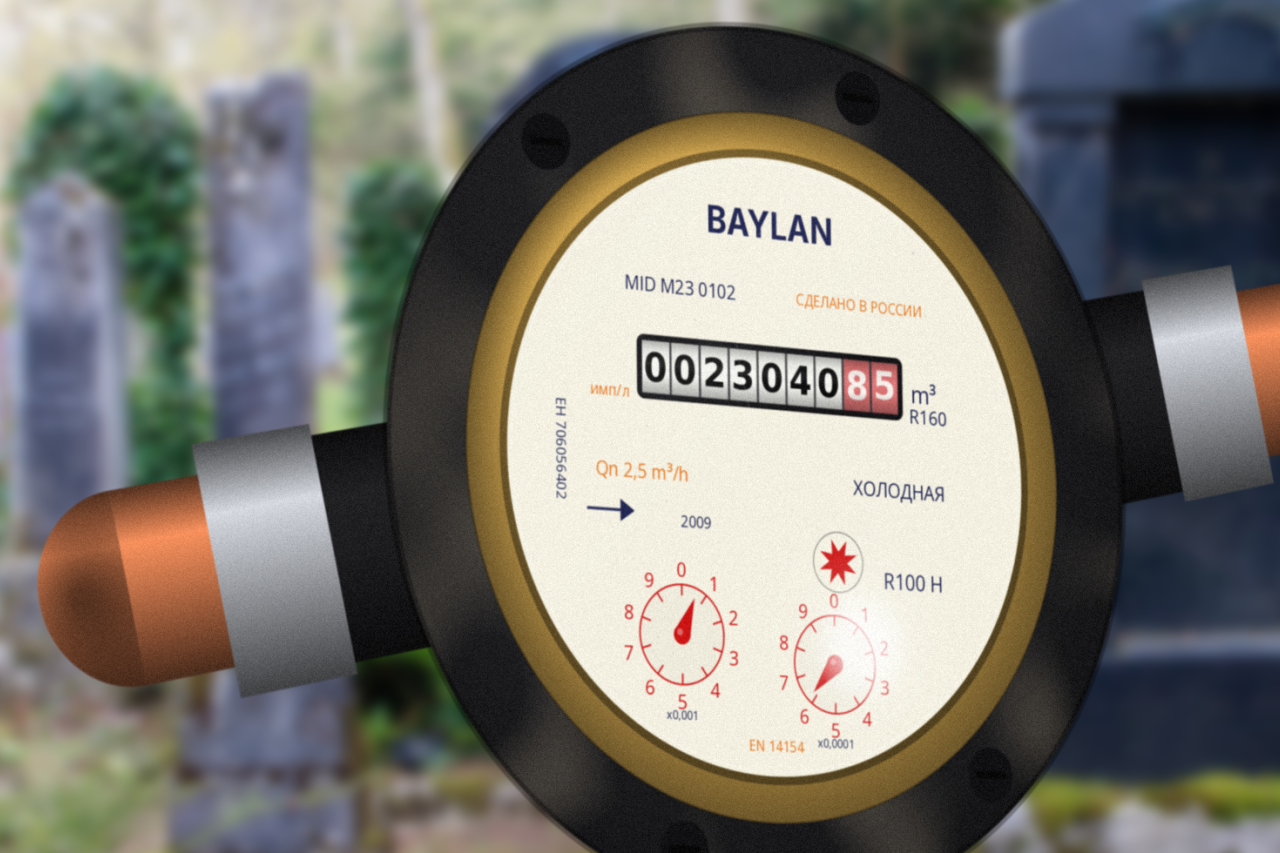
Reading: 23040.8506,m³
